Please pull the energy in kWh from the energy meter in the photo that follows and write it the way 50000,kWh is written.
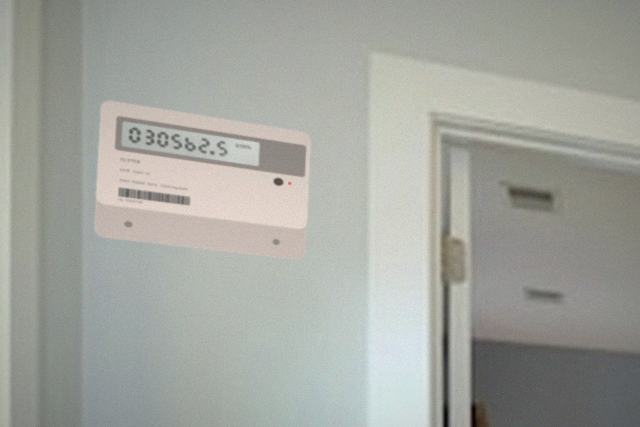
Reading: 30562.5,kWh
